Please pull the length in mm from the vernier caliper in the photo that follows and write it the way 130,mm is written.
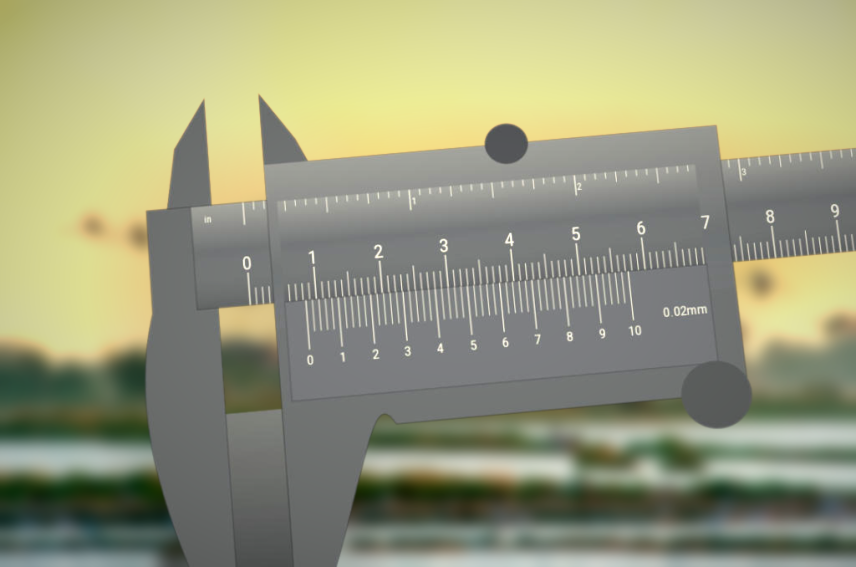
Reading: 8.4,mm
